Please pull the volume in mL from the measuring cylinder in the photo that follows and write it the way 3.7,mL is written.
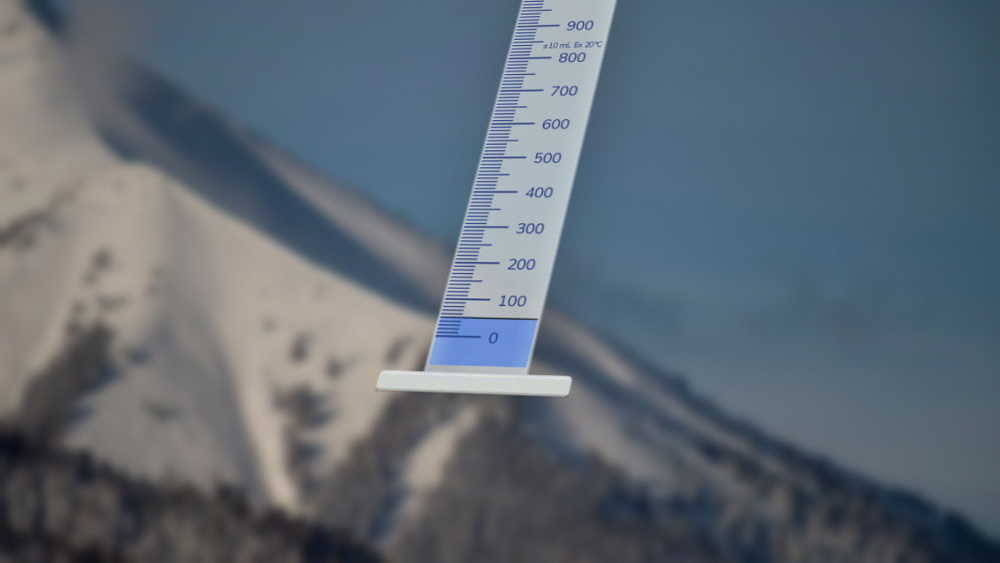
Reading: 50,mL
